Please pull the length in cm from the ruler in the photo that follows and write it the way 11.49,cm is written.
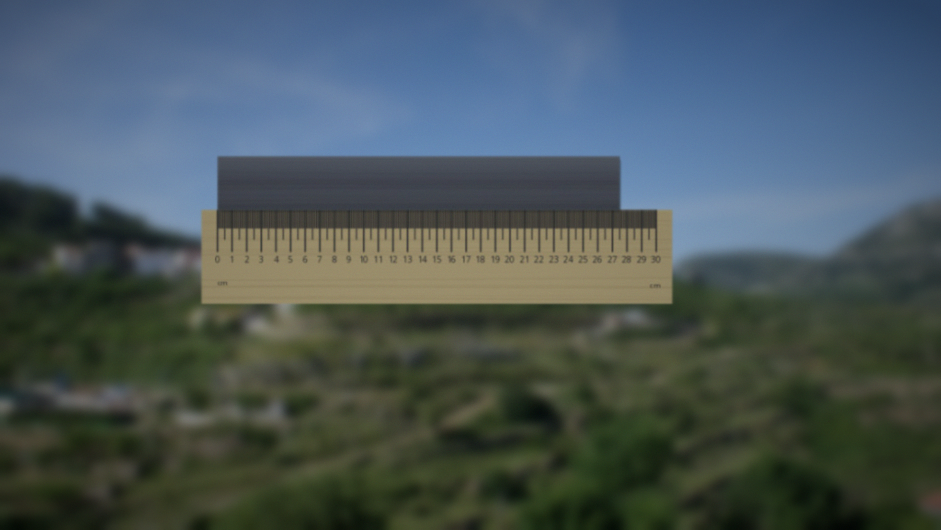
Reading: 27.5,cm
